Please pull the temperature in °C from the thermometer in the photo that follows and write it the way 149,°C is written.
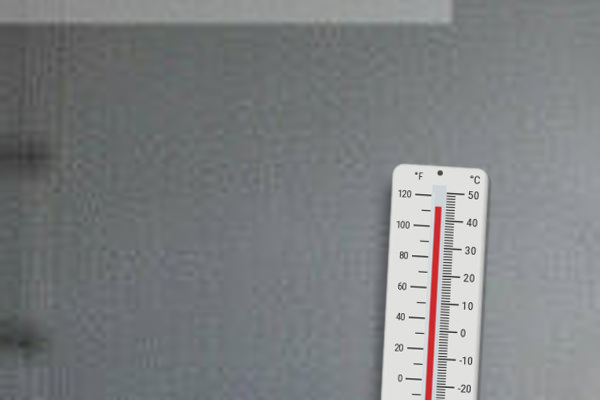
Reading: 45,°C
